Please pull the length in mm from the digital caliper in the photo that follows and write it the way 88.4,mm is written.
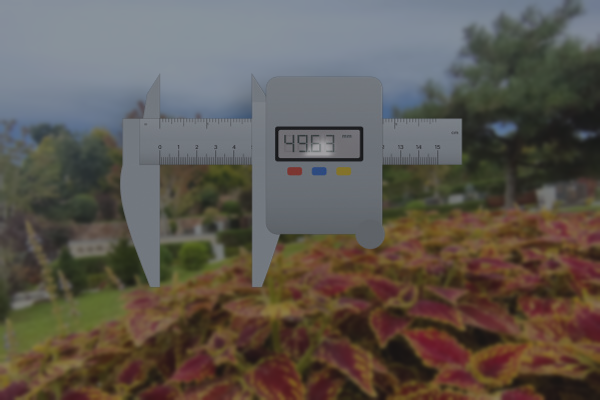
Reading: 49.63,mm
